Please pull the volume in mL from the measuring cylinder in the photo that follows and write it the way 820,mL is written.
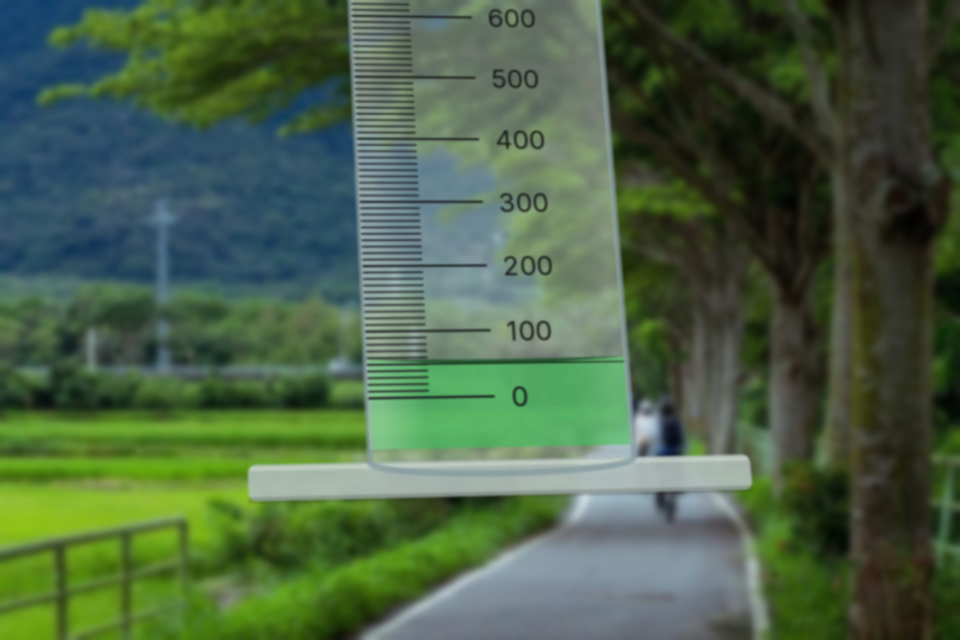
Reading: 50,mL
